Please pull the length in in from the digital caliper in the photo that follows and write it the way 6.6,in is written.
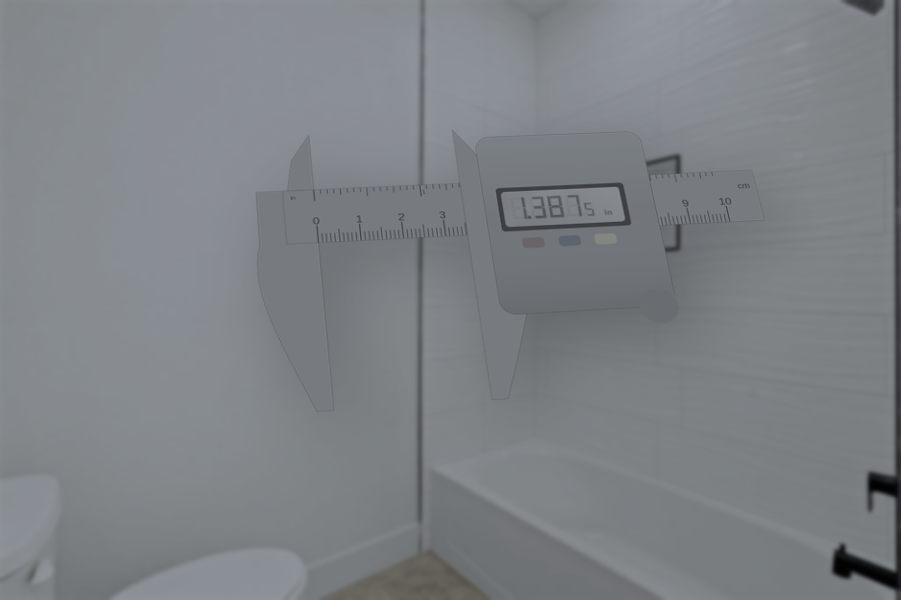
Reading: 1.3875,in
